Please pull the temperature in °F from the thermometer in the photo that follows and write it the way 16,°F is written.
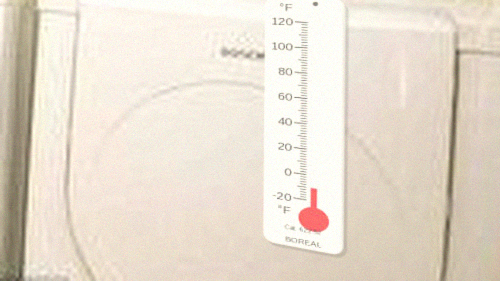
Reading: -10,°F
